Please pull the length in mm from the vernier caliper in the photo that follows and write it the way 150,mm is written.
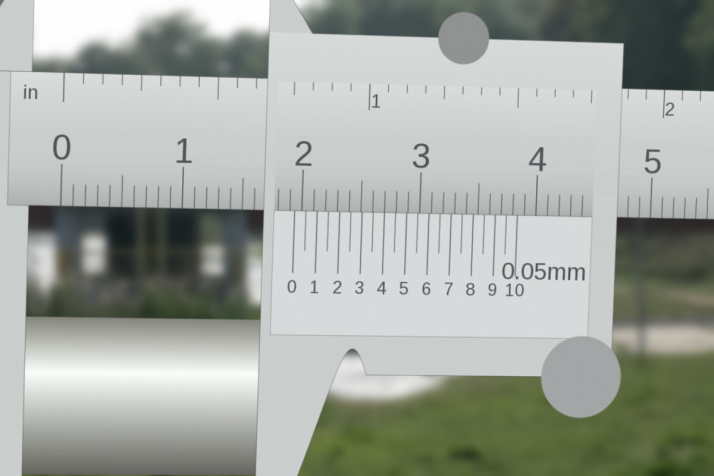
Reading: 19.4,mm
